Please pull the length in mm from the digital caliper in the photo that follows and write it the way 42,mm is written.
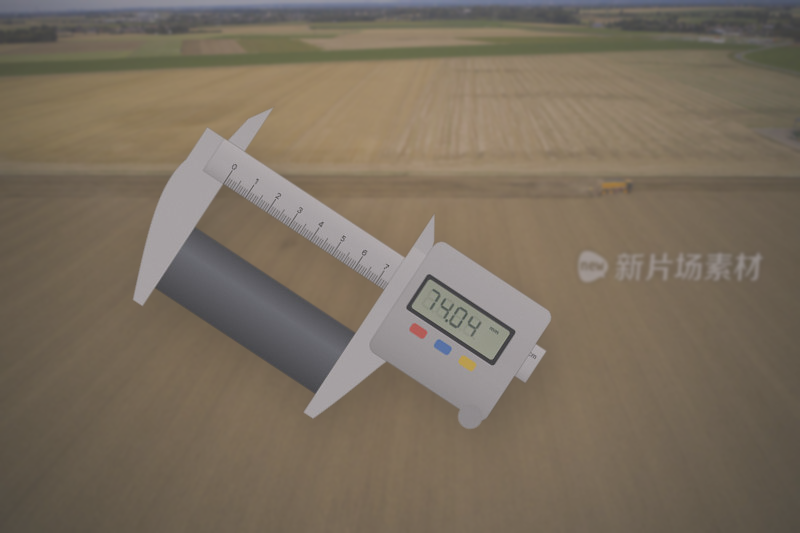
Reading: 74.04,mm
